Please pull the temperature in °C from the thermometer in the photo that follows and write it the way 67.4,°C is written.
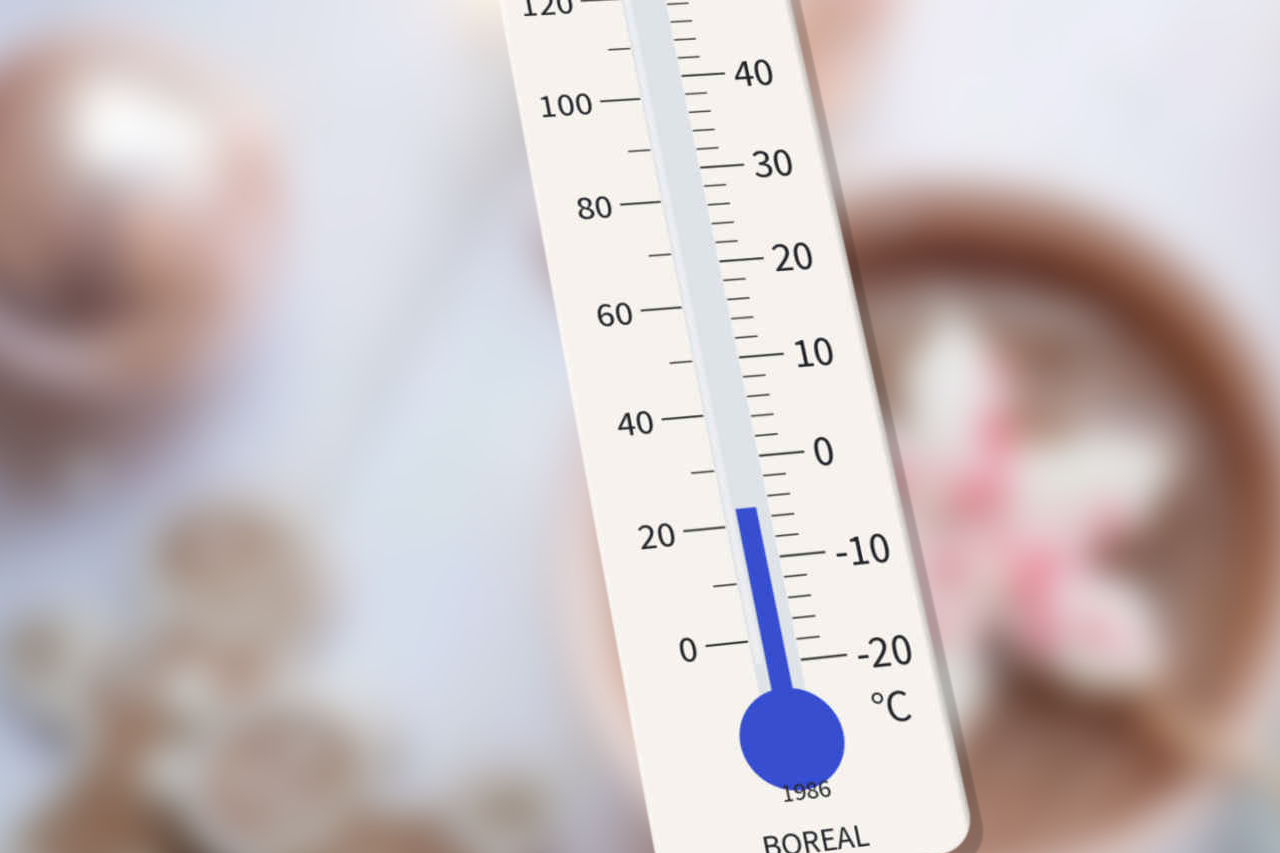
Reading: -5,°C
